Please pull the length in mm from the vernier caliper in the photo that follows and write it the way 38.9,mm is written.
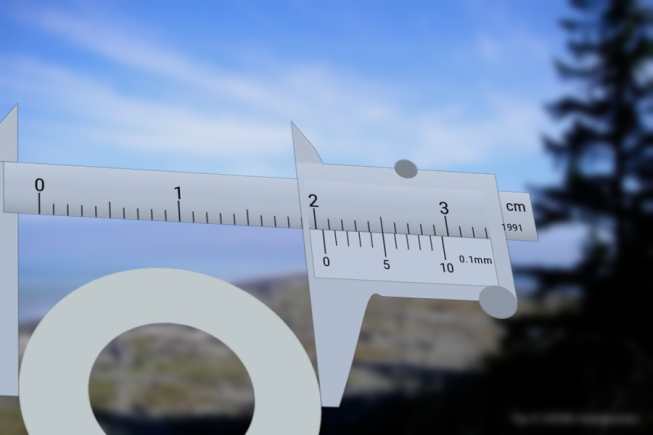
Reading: 20.5,mm
